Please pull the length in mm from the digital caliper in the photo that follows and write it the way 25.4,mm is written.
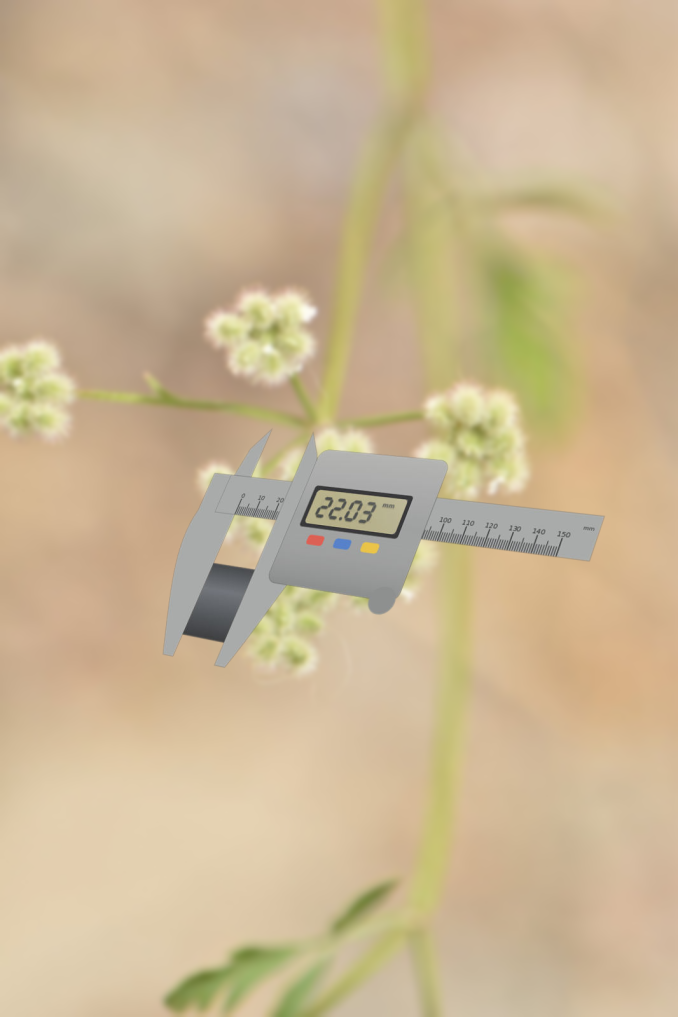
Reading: 22.03,mm
